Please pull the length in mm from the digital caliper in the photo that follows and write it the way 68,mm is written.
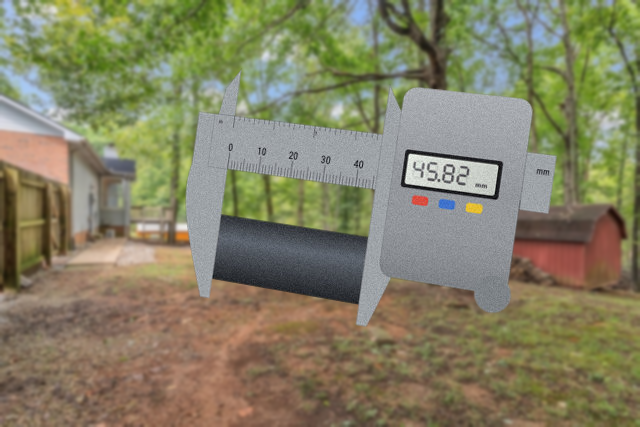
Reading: 45.82,mm
